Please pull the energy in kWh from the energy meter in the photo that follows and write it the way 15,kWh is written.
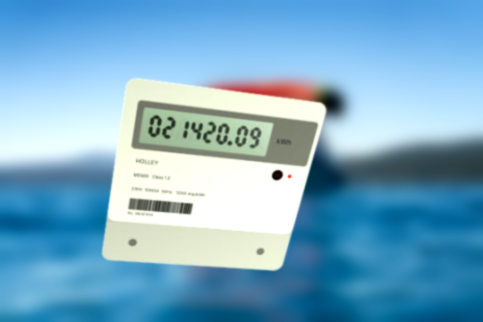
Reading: 21420.09,kWh
